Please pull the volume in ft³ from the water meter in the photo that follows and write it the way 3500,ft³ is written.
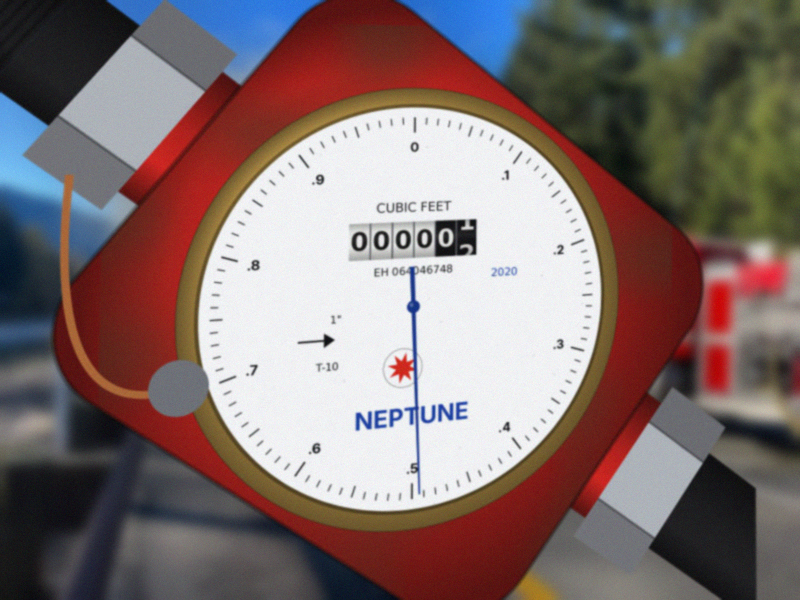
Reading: 1.49,ft³
